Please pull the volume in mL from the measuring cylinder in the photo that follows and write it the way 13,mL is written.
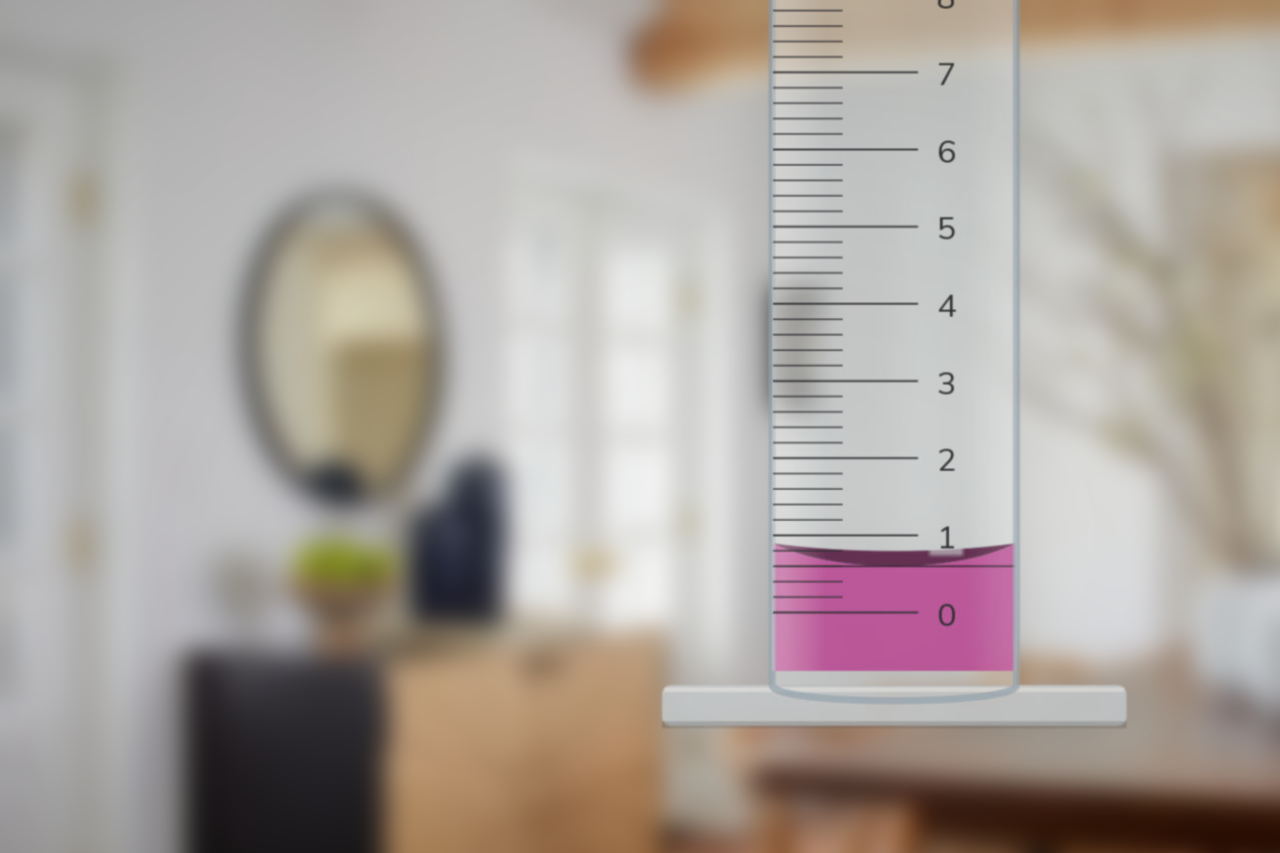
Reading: 0.6,mL
